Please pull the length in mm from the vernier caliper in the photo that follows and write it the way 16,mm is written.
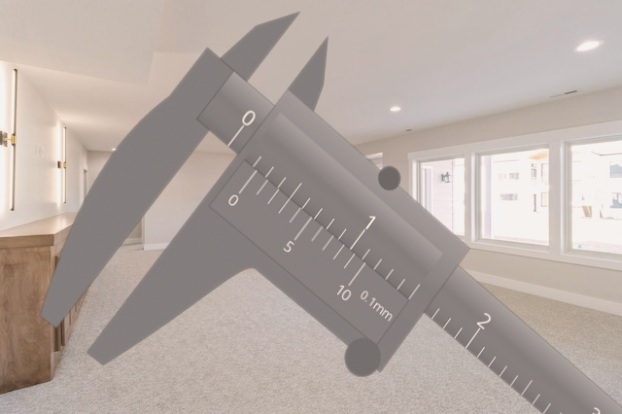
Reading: 2.3,mm
